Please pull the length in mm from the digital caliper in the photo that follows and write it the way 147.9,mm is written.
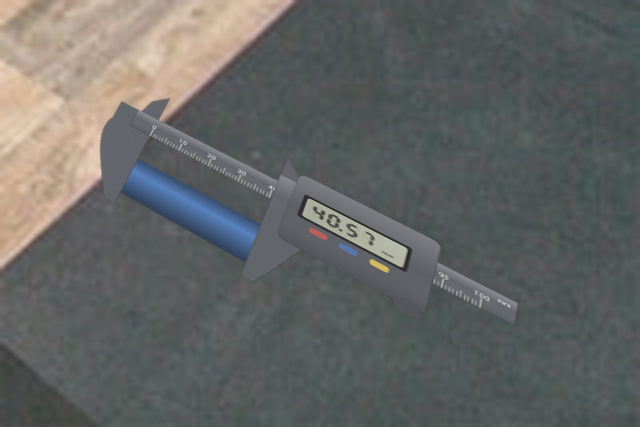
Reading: 40.57,mm
